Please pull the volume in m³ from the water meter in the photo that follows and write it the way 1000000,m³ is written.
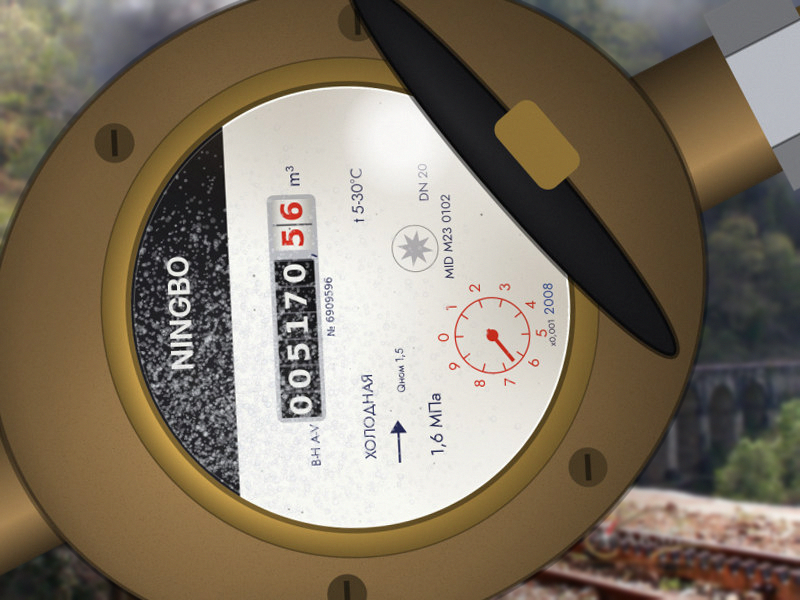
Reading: 5170.566,m³
